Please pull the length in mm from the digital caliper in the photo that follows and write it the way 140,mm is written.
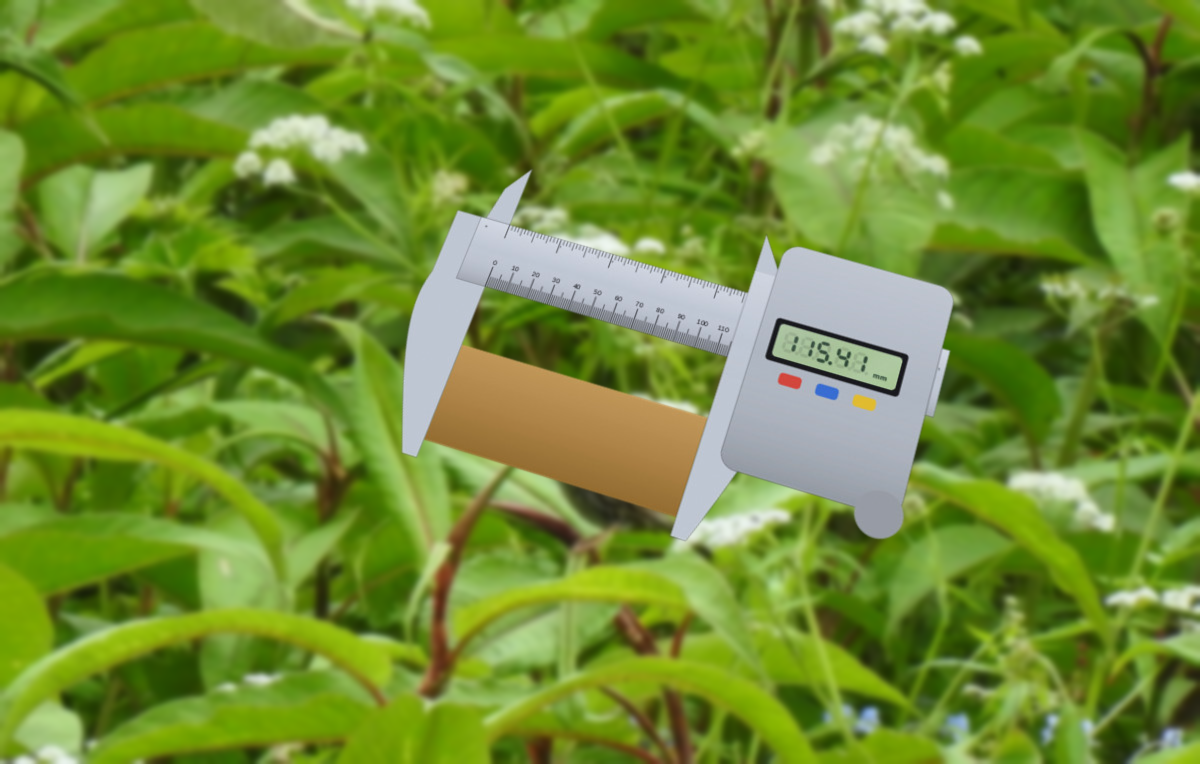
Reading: 115.41,mm
